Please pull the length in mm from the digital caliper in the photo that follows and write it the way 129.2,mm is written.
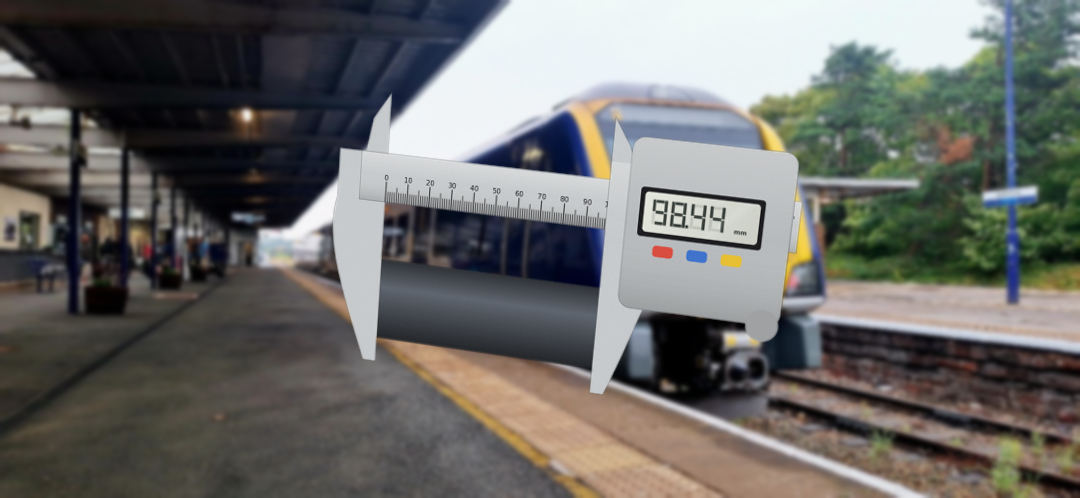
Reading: 98.44,mm
